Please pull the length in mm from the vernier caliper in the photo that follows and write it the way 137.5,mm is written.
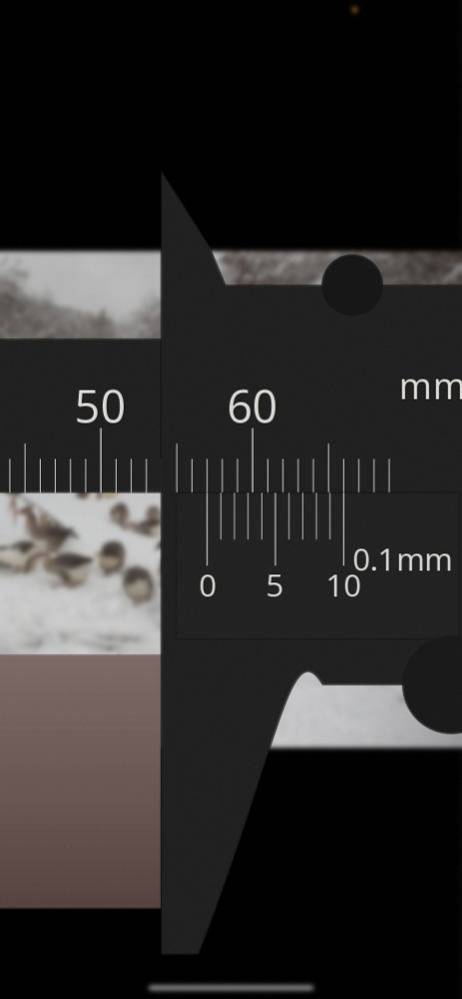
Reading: 57.0,mm
